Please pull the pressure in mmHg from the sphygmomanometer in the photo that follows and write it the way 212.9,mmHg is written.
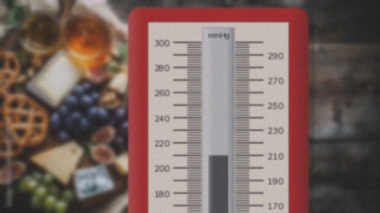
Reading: 210,mmHg
